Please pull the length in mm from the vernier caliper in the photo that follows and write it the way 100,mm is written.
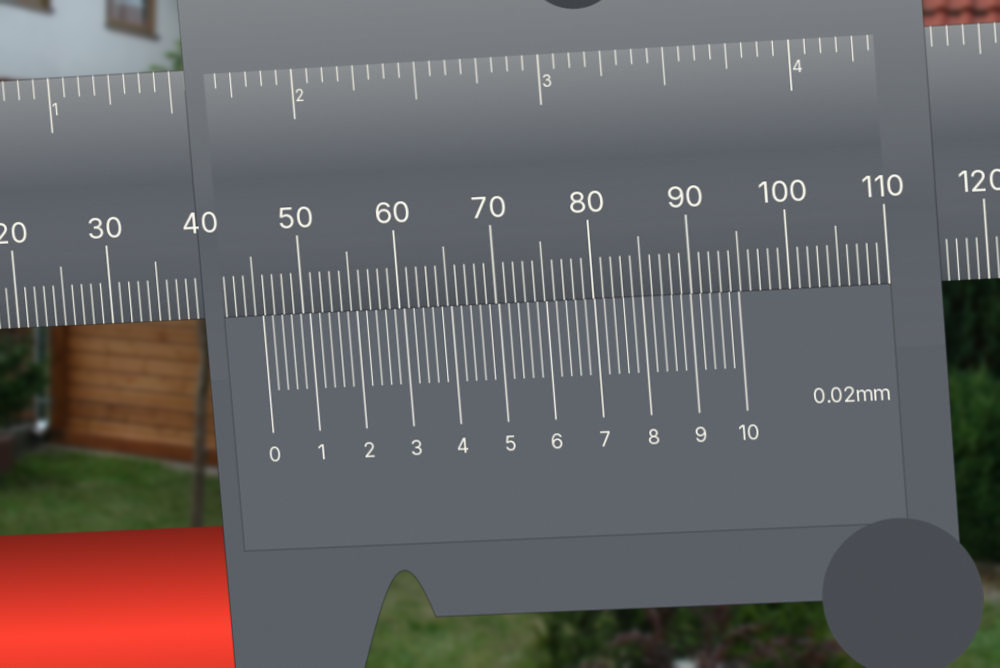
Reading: 45.8,mm
